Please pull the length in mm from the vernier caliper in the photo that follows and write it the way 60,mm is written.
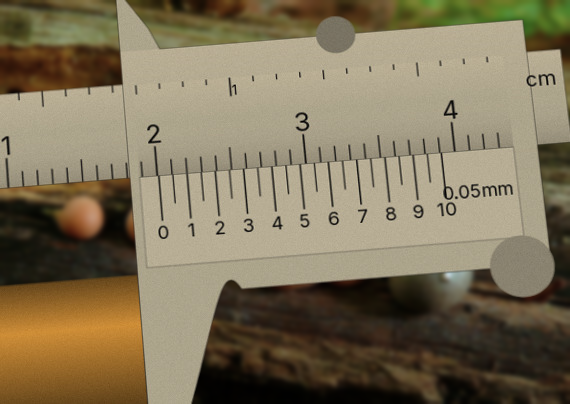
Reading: 20.1,mm
